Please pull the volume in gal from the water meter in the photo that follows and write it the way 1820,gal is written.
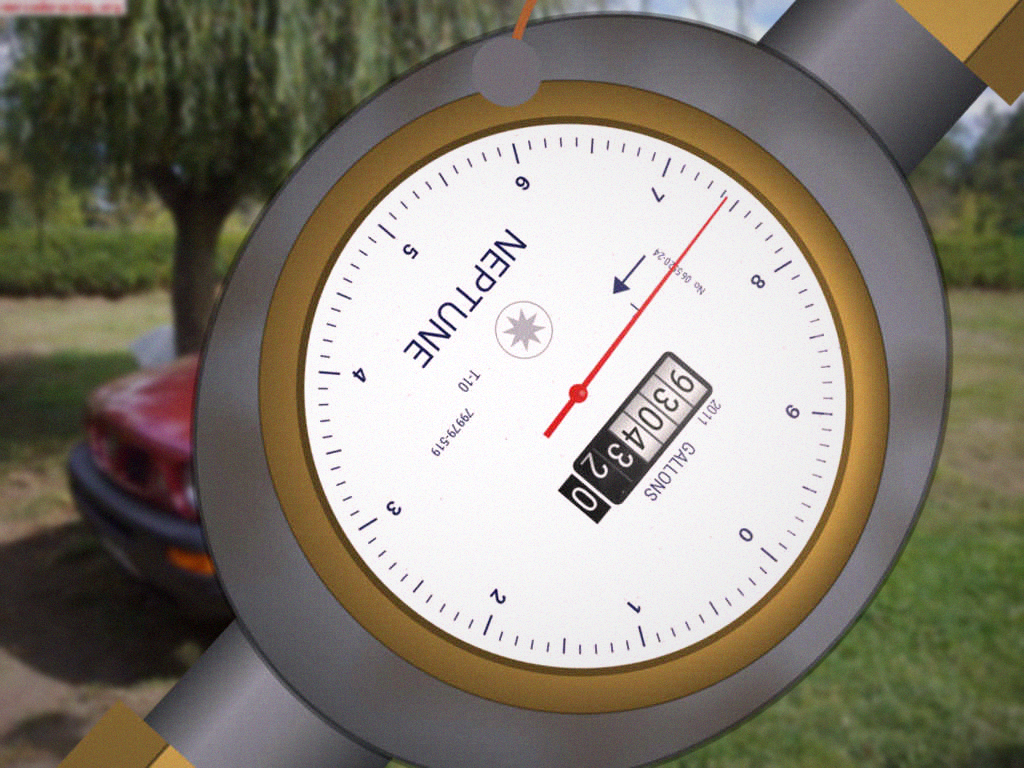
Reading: 9304317.4,gal
